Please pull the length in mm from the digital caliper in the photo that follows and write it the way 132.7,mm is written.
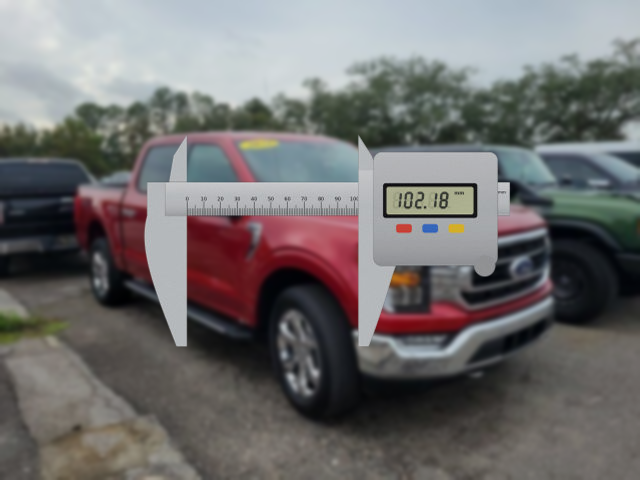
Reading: 102.18,mm
